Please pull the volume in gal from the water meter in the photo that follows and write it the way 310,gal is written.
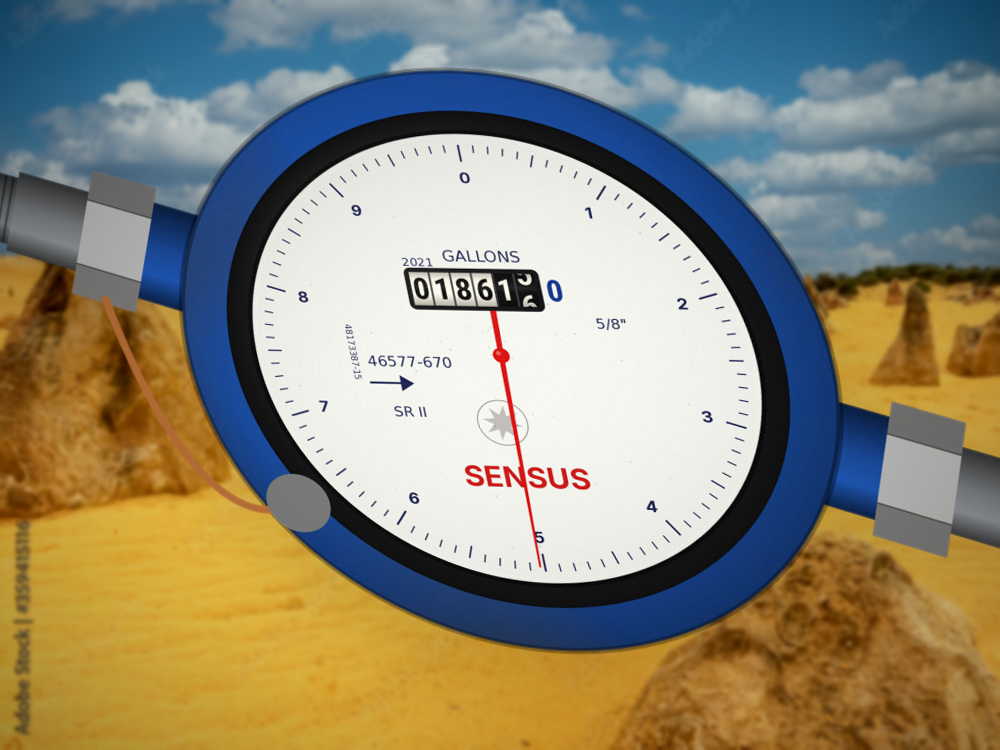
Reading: 186155.0,gal
